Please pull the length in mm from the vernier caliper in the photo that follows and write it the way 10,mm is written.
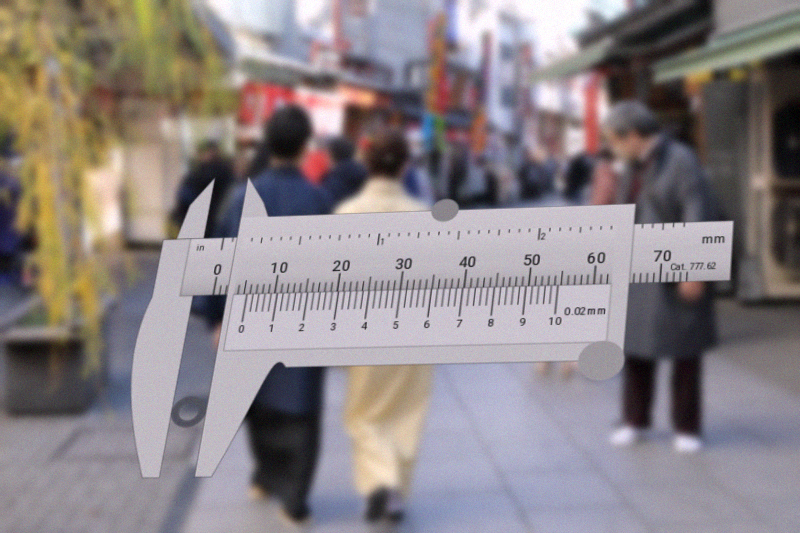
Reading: 5.5,mm
